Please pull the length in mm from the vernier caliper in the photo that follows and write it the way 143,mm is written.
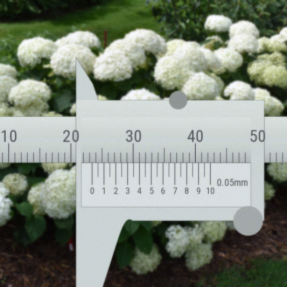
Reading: 23.4,mm
